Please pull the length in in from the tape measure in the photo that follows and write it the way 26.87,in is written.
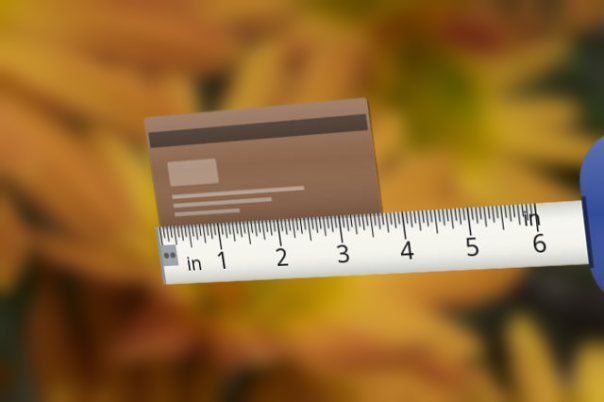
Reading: 3.6875,in
